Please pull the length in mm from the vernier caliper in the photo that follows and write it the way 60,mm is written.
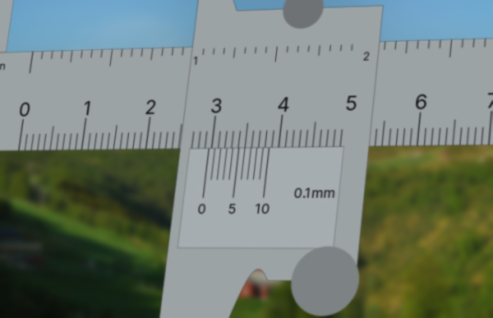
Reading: 29.6,mm
